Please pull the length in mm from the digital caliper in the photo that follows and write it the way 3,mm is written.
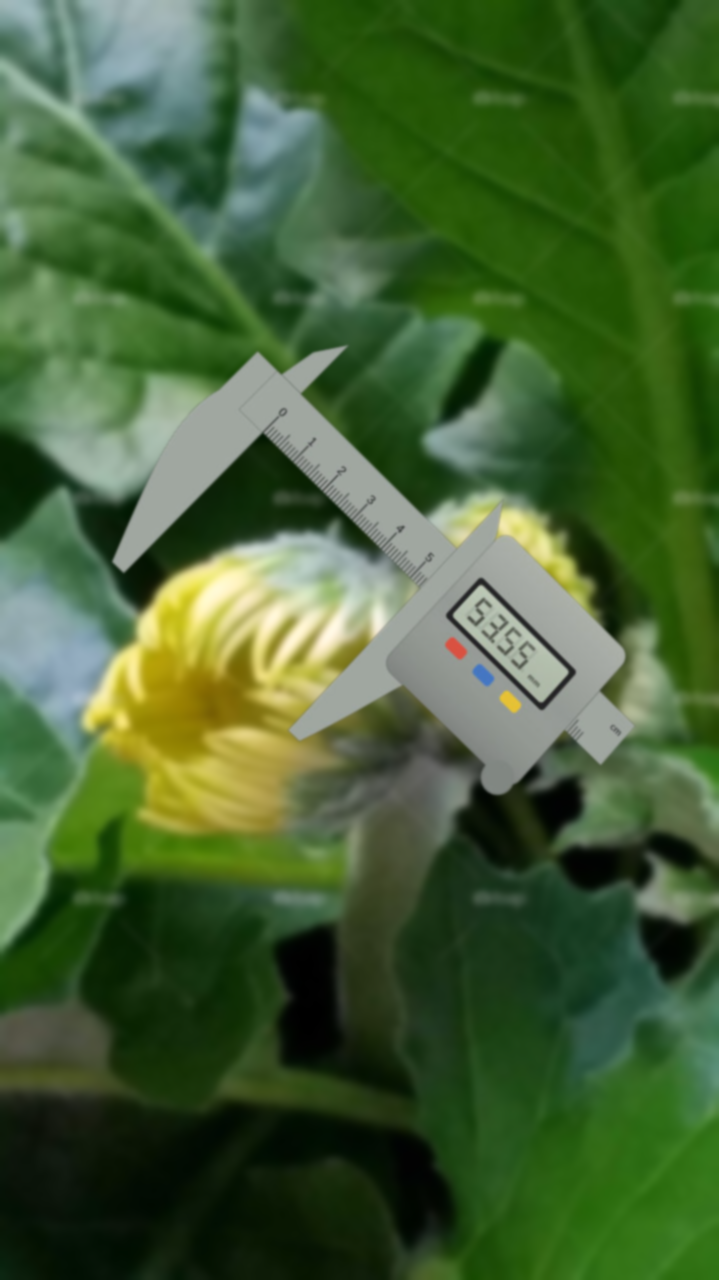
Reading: 53.55,mm
